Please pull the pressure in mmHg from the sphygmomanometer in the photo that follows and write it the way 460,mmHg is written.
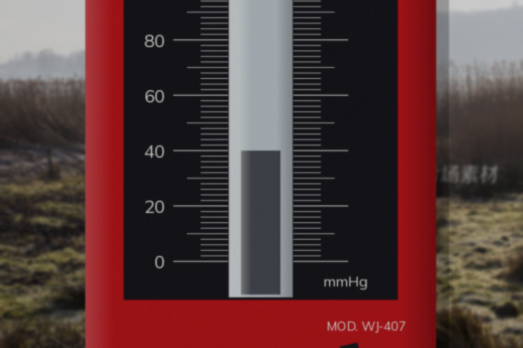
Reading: 40,mmHg
